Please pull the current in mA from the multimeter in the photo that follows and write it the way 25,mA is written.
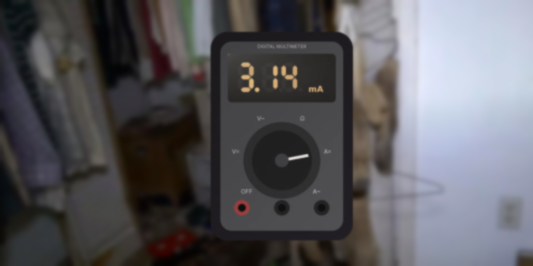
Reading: 3.14,mA
